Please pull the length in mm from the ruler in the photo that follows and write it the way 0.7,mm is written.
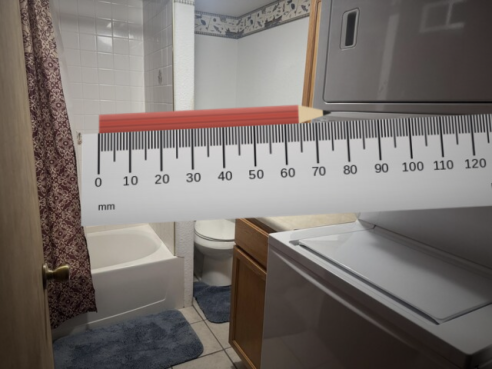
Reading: 75,mm
